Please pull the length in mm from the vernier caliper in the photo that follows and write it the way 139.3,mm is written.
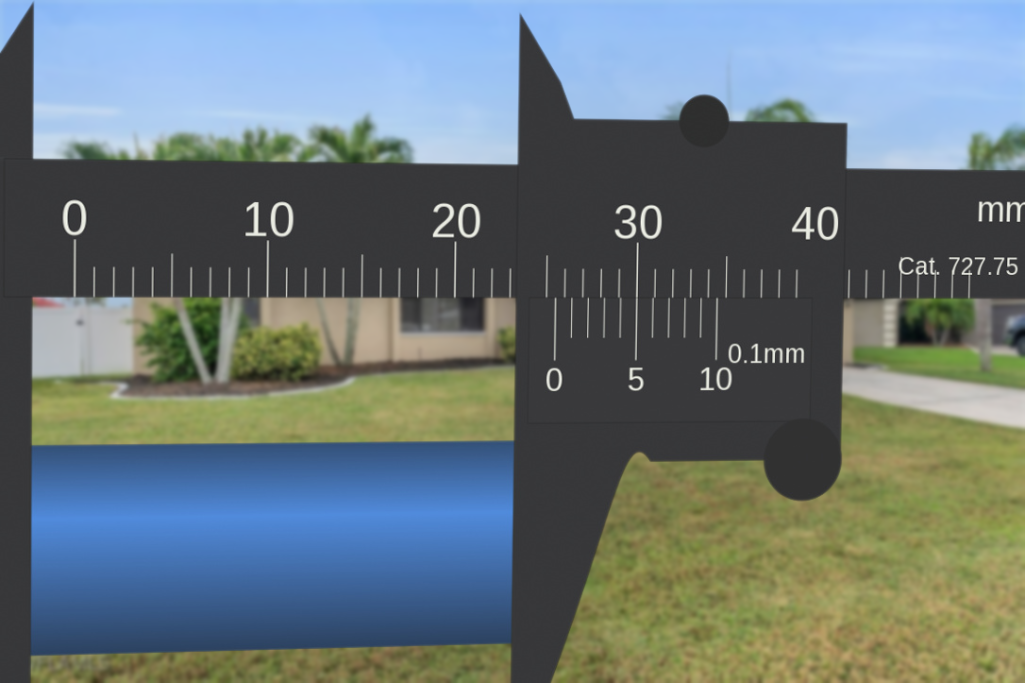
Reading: 25.5,mm
